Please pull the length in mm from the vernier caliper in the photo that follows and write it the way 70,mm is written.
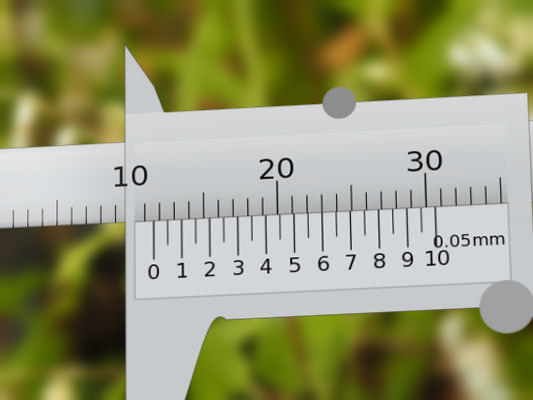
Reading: 11.6,mm
